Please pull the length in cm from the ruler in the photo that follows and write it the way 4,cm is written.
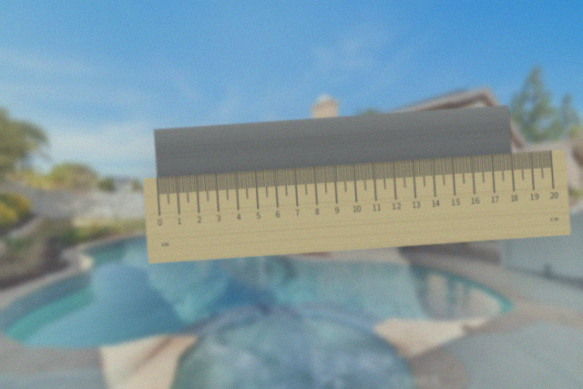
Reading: 18,cm
